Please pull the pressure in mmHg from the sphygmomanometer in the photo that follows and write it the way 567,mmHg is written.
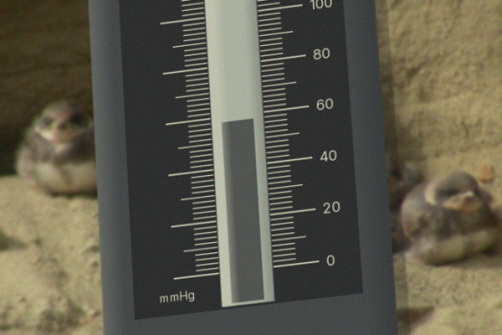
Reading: 58,mmHg
